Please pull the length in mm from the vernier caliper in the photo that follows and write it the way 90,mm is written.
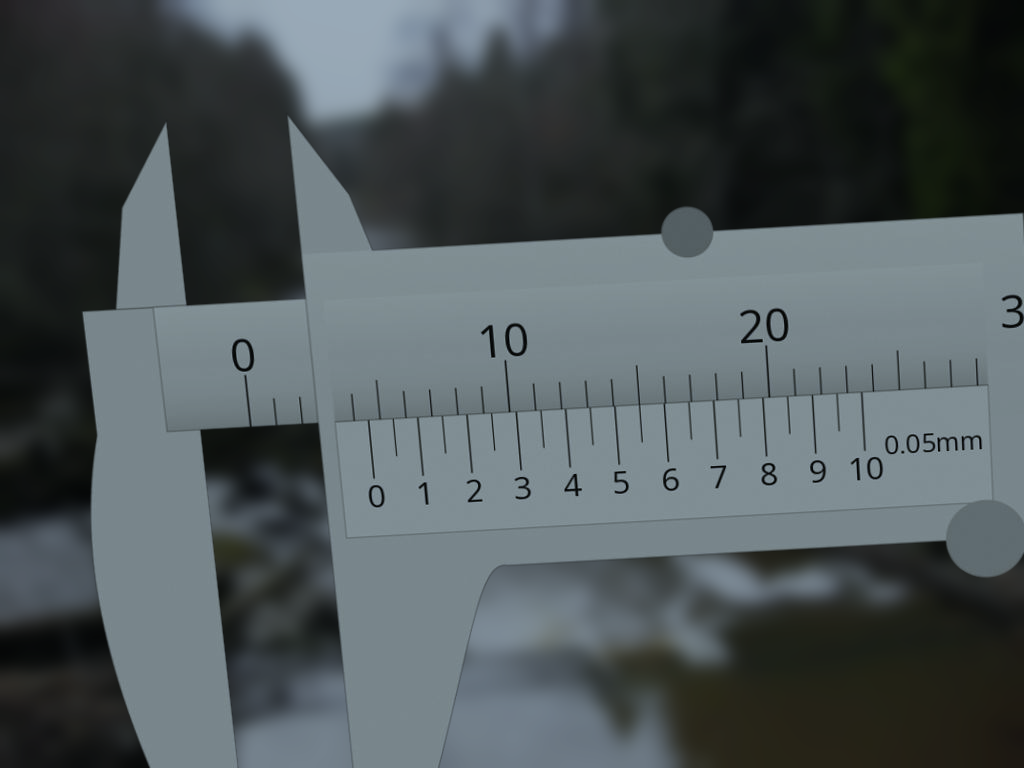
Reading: 4.55,mm
